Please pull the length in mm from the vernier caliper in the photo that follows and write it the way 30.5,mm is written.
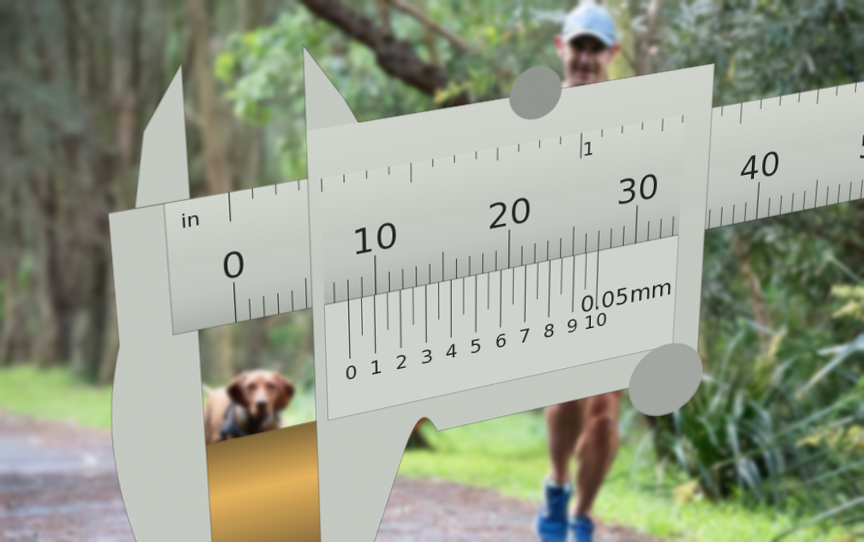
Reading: 8.0,mm
